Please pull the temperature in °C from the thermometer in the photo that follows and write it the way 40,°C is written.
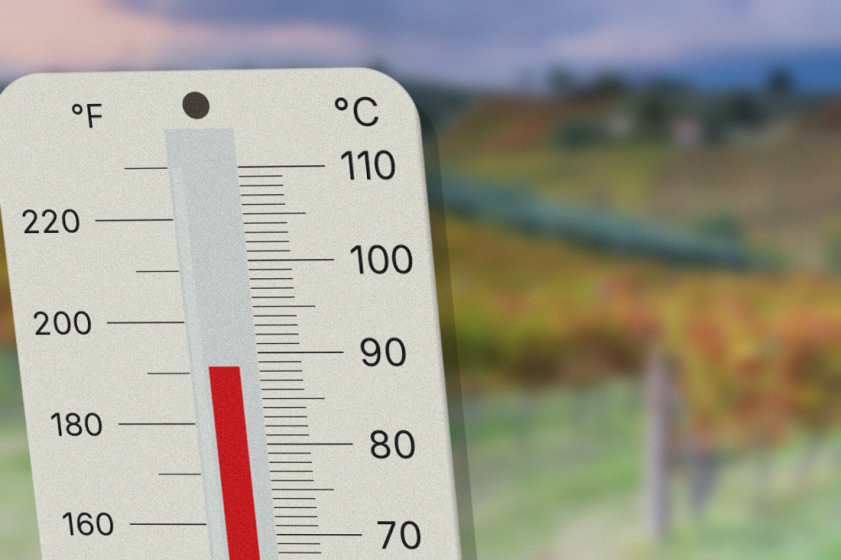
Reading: 88.5,°C
